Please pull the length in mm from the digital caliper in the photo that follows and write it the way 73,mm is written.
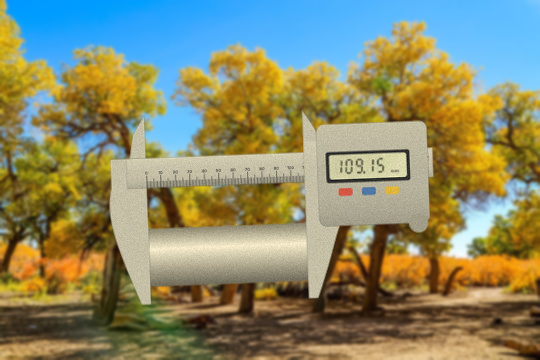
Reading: 109.15,mm
